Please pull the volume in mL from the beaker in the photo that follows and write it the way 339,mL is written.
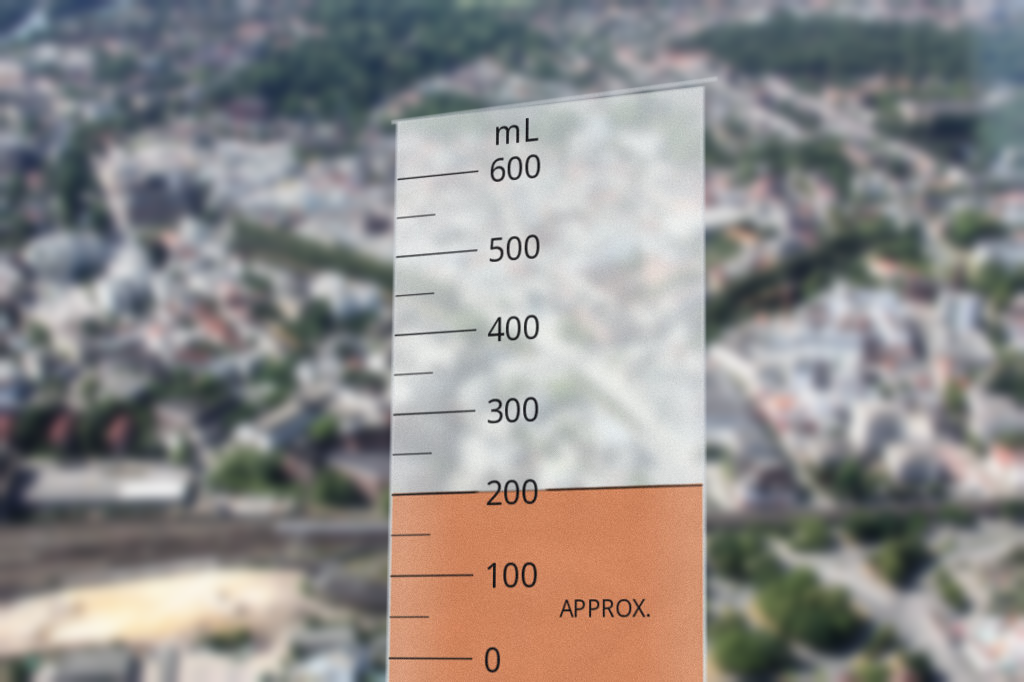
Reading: 200,mL
